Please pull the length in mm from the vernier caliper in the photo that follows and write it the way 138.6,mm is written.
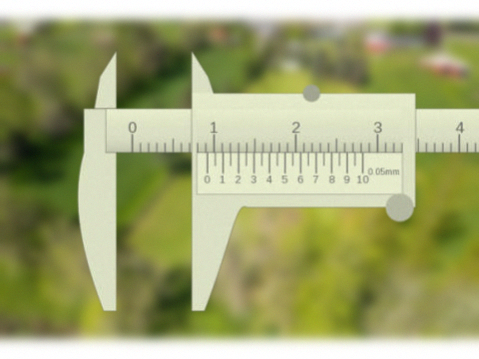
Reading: 9.2,mm
